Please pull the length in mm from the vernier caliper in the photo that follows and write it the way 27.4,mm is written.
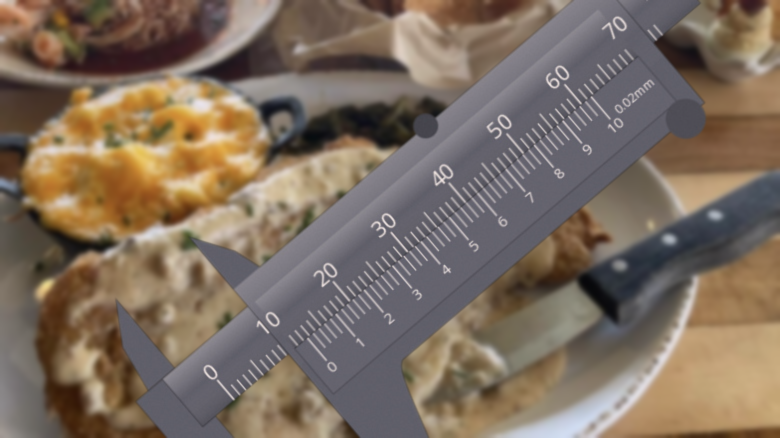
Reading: 12.6,mm
